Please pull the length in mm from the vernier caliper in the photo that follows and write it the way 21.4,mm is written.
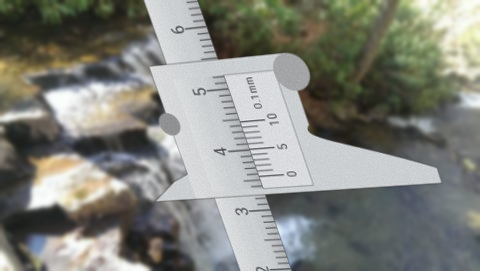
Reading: 35.6,mm
